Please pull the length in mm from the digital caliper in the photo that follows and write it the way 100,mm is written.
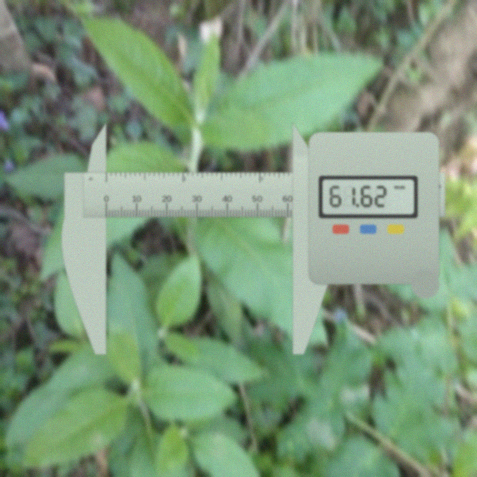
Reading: 61.62,mm
